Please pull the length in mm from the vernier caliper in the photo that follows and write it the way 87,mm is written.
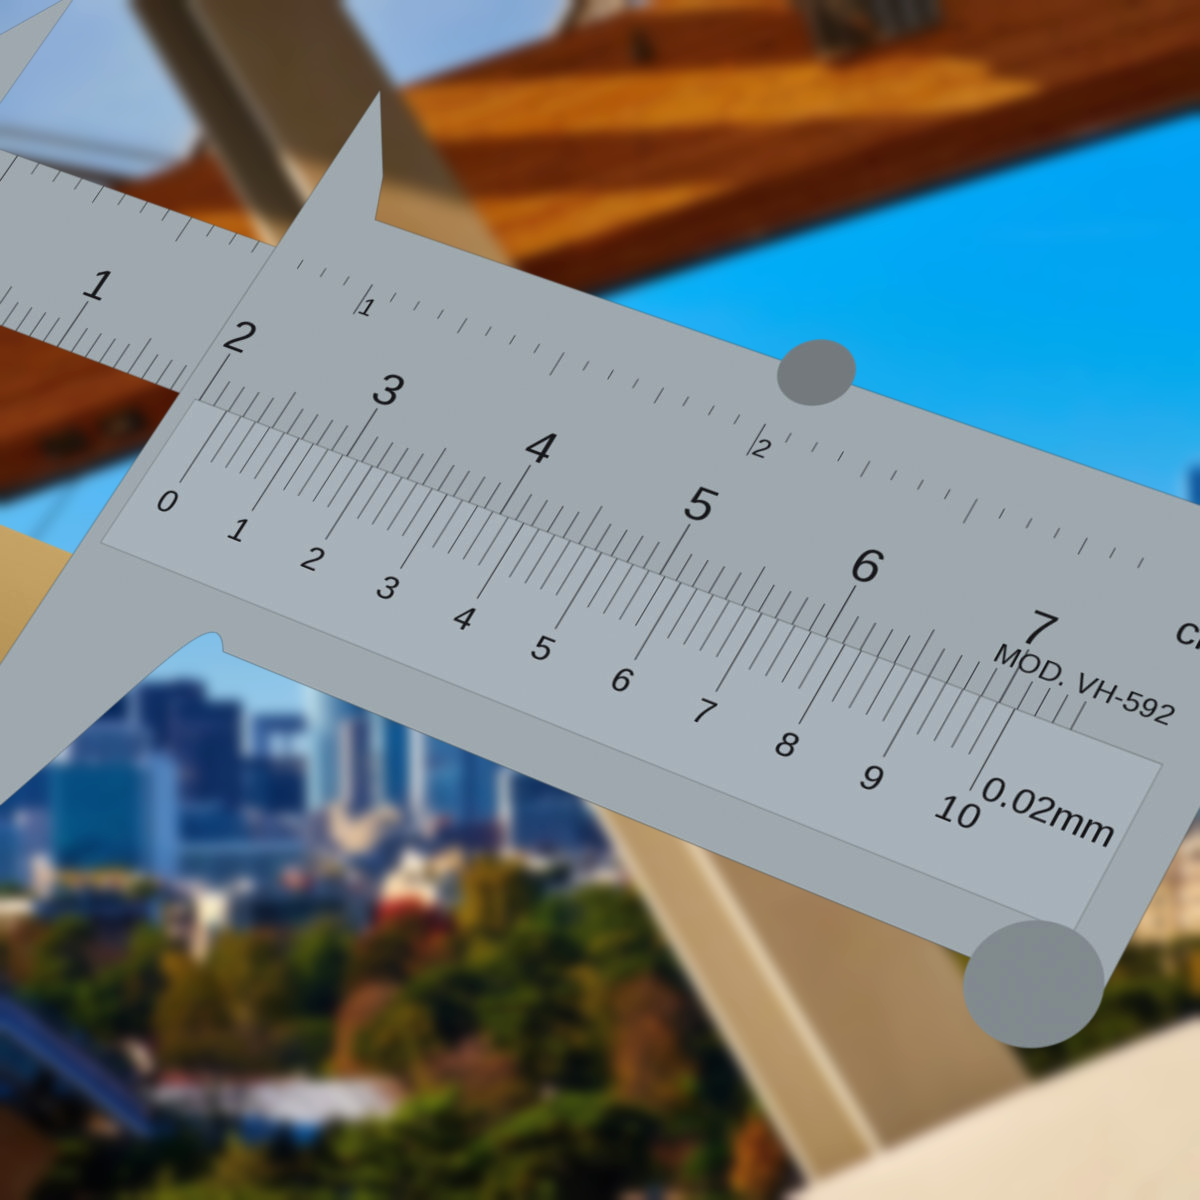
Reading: 21.9,mm
